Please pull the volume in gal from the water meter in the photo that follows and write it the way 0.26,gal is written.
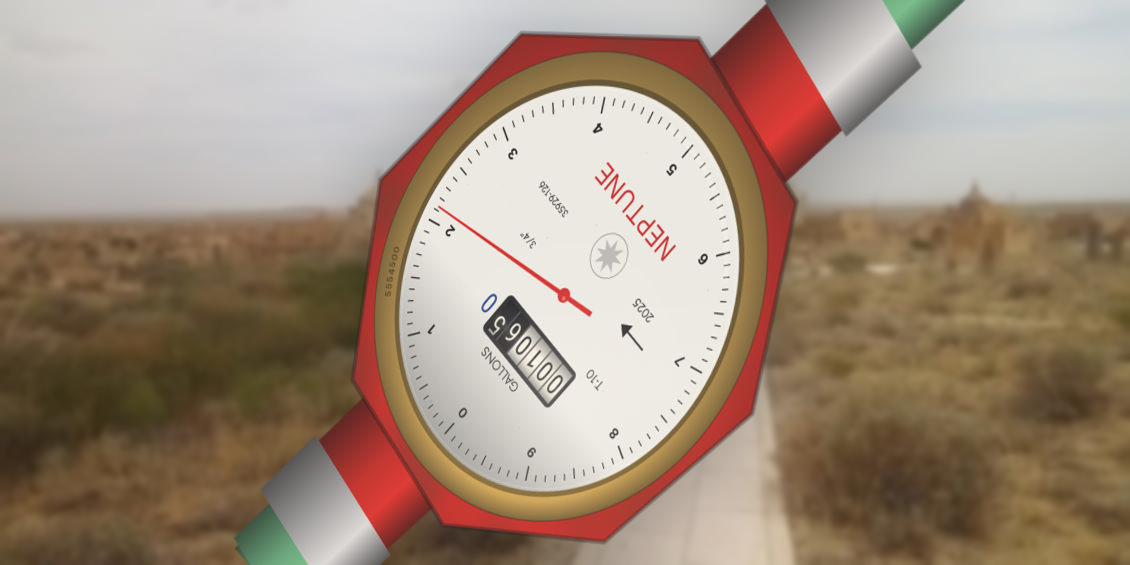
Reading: 10652.1,gal
